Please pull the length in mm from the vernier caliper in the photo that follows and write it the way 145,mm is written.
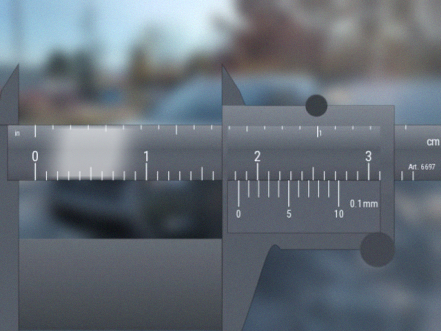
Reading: 18.3,mm
